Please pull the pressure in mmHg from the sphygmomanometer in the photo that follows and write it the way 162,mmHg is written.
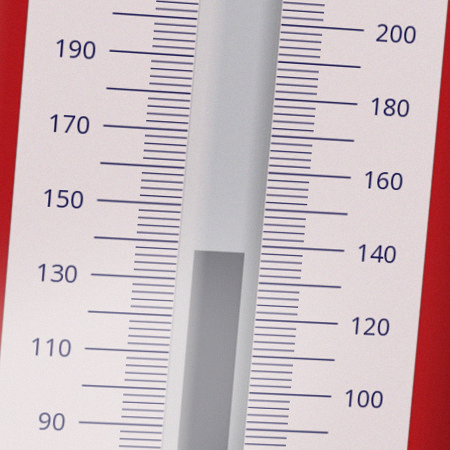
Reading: 138,mmHg
